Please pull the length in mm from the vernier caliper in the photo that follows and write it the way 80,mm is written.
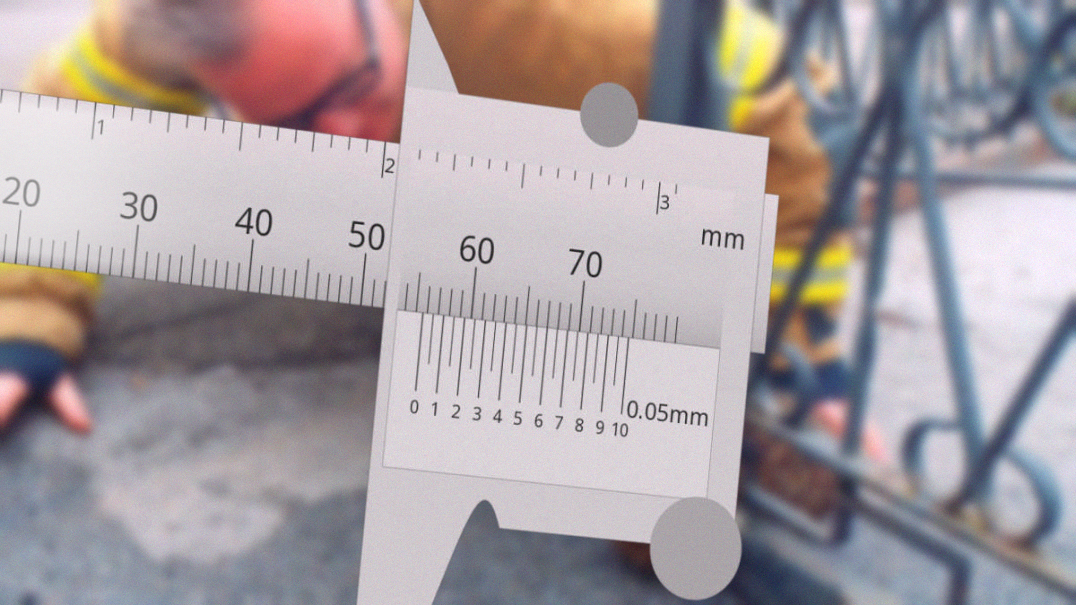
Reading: 55.6,mm
